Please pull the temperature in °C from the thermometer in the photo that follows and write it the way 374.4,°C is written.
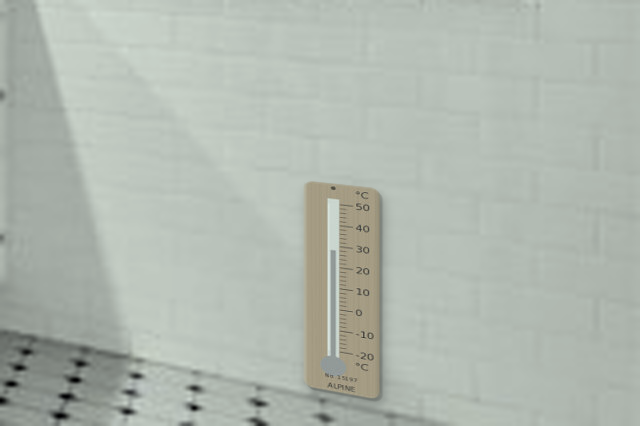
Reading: 28,°C
